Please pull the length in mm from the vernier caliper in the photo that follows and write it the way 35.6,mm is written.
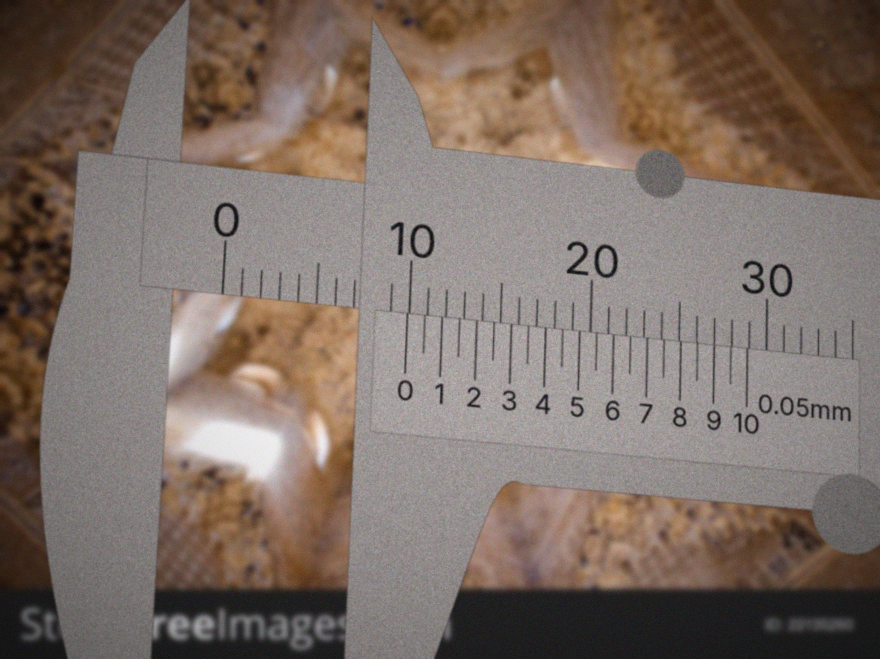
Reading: 9.9,mm
